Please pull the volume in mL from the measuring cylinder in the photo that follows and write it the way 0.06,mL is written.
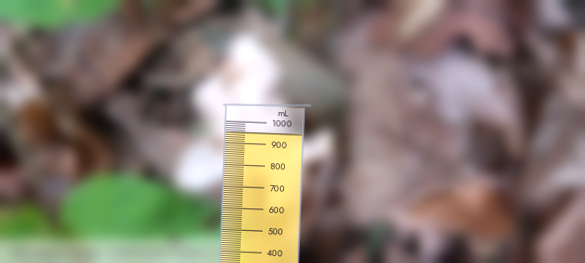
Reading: 950,mL
